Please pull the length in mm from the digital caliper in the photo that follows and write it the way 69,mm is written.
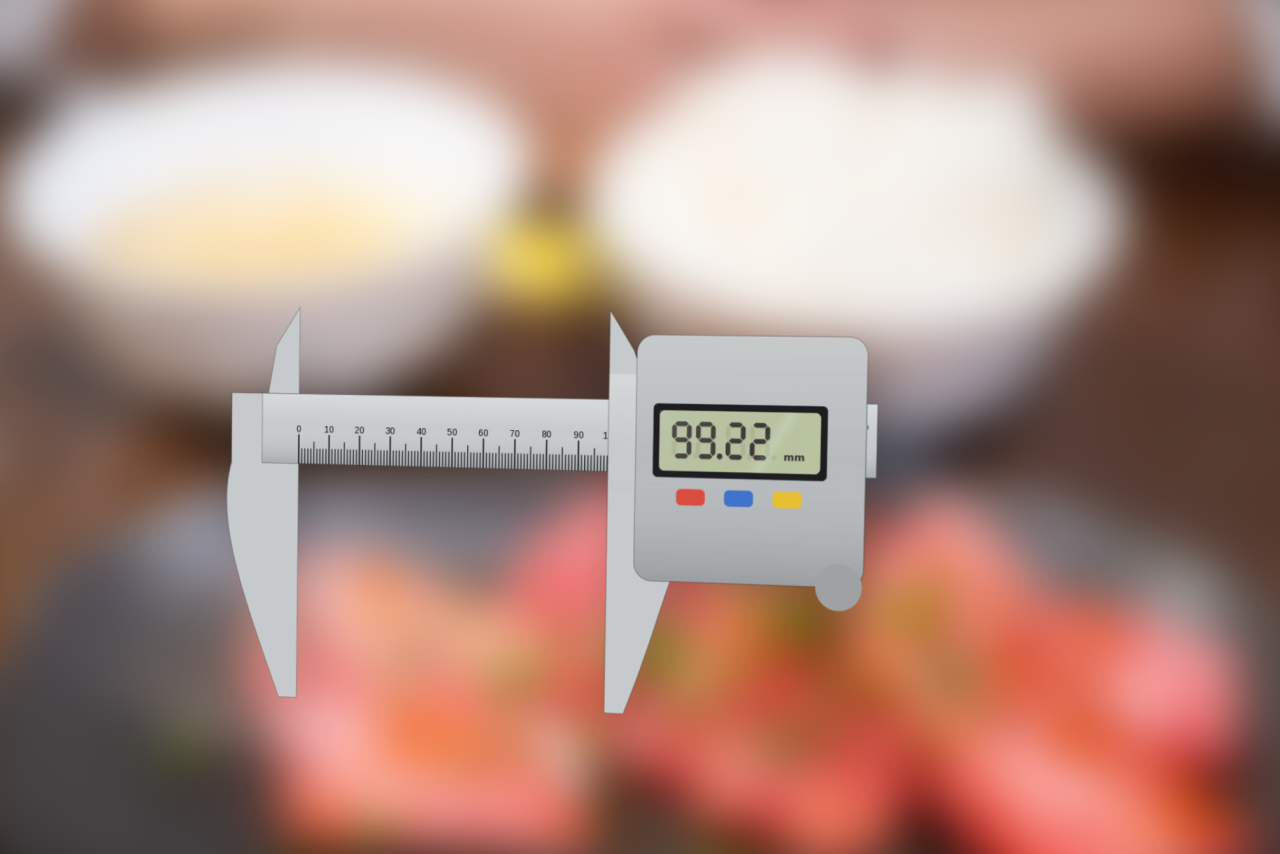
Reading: 99.22,mm
